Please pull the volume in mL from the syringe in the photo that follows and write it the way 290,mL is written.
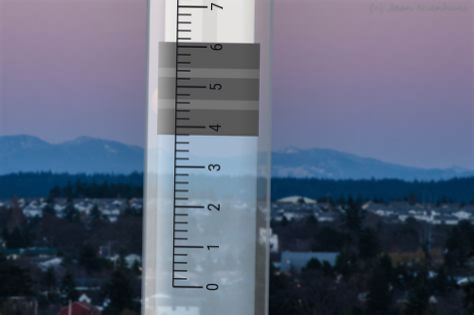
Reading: 3.8,mL
